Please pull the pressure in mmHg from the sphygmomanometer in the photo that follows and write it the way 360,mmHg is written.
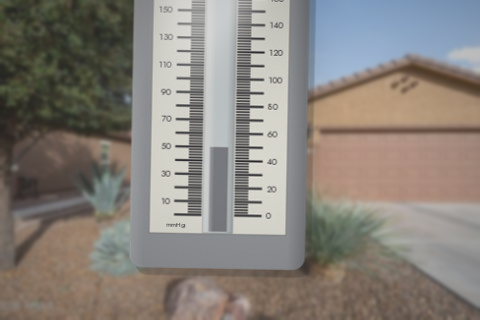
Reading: 50,mmHg
